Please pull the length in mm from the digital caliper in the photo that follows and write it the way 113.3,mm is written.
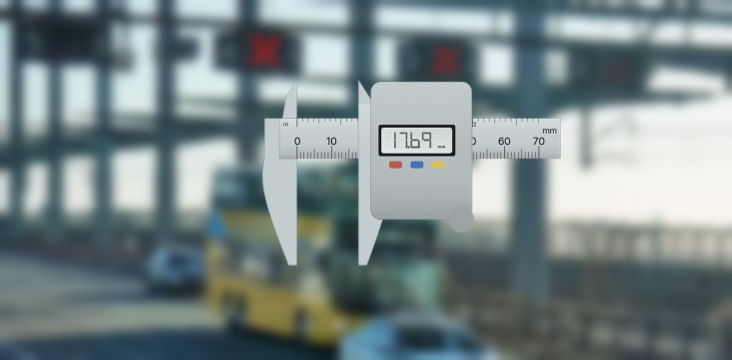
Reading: 17.69,mm
